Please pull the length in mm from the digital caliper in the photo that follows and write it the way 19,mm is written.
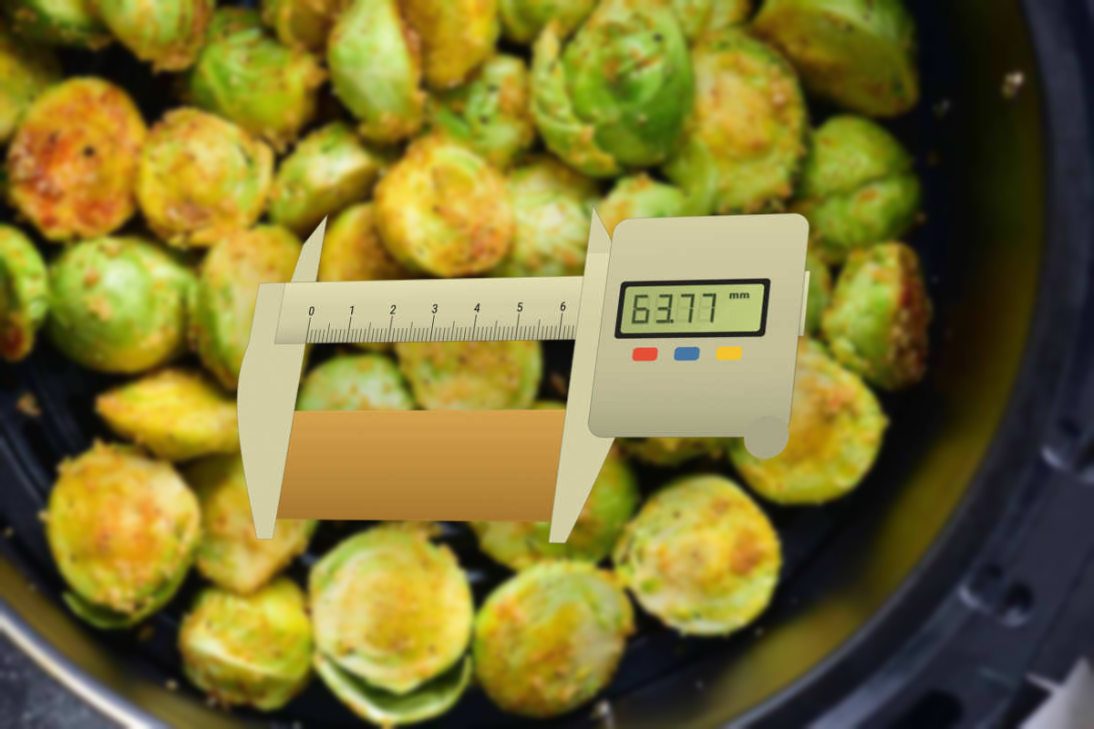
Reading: 63.77,mm
